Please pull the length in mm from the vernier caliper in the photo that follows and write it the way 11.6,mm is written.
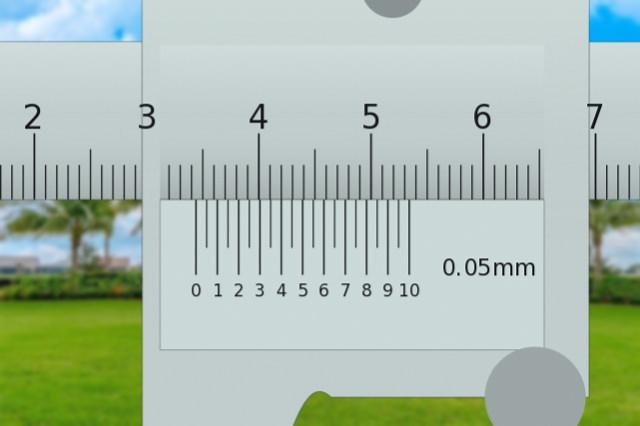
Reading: 34.4,mm
